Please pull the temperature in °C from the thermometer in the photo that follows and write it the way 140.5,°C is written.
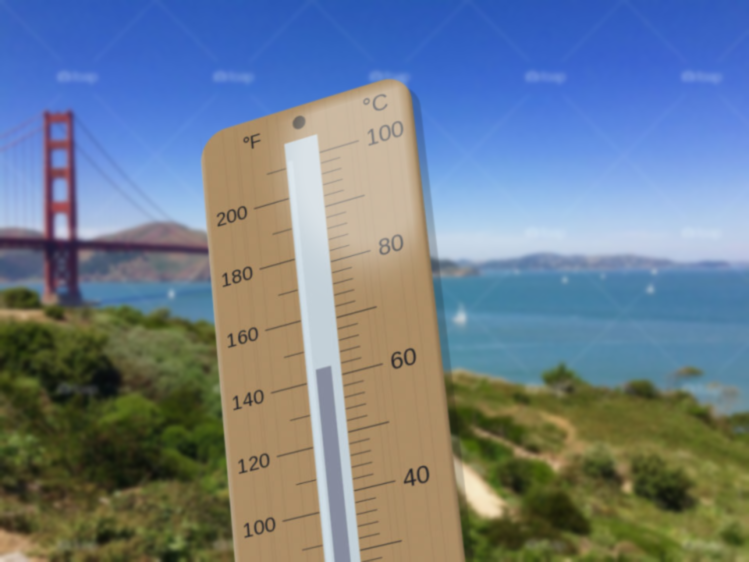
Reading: 62,°C
